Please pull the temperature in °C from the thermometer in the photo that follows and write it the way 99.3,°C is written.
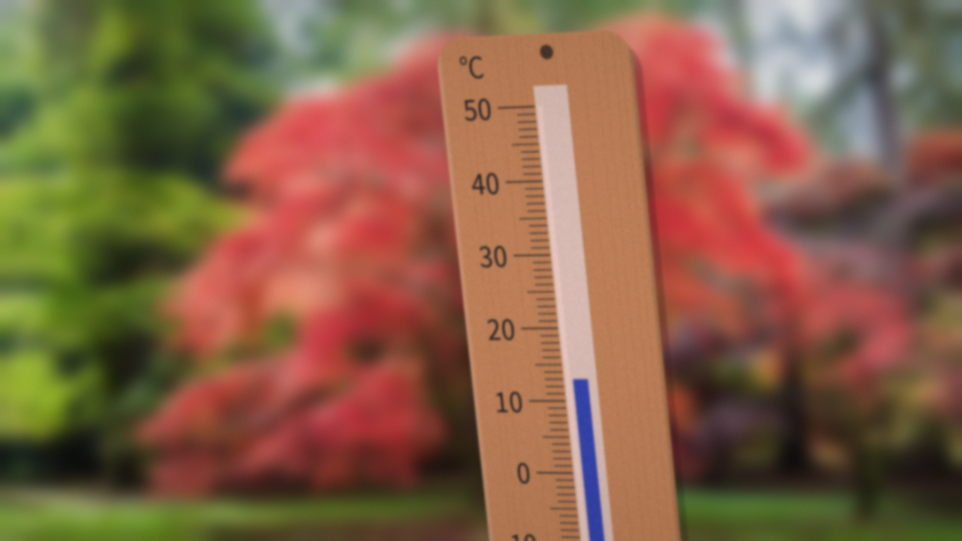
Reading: 13,°C
